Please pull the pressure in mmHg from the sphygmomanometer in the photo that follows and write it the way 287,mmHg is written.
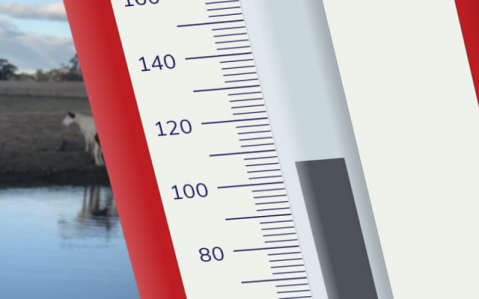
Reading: 106,mmHg
